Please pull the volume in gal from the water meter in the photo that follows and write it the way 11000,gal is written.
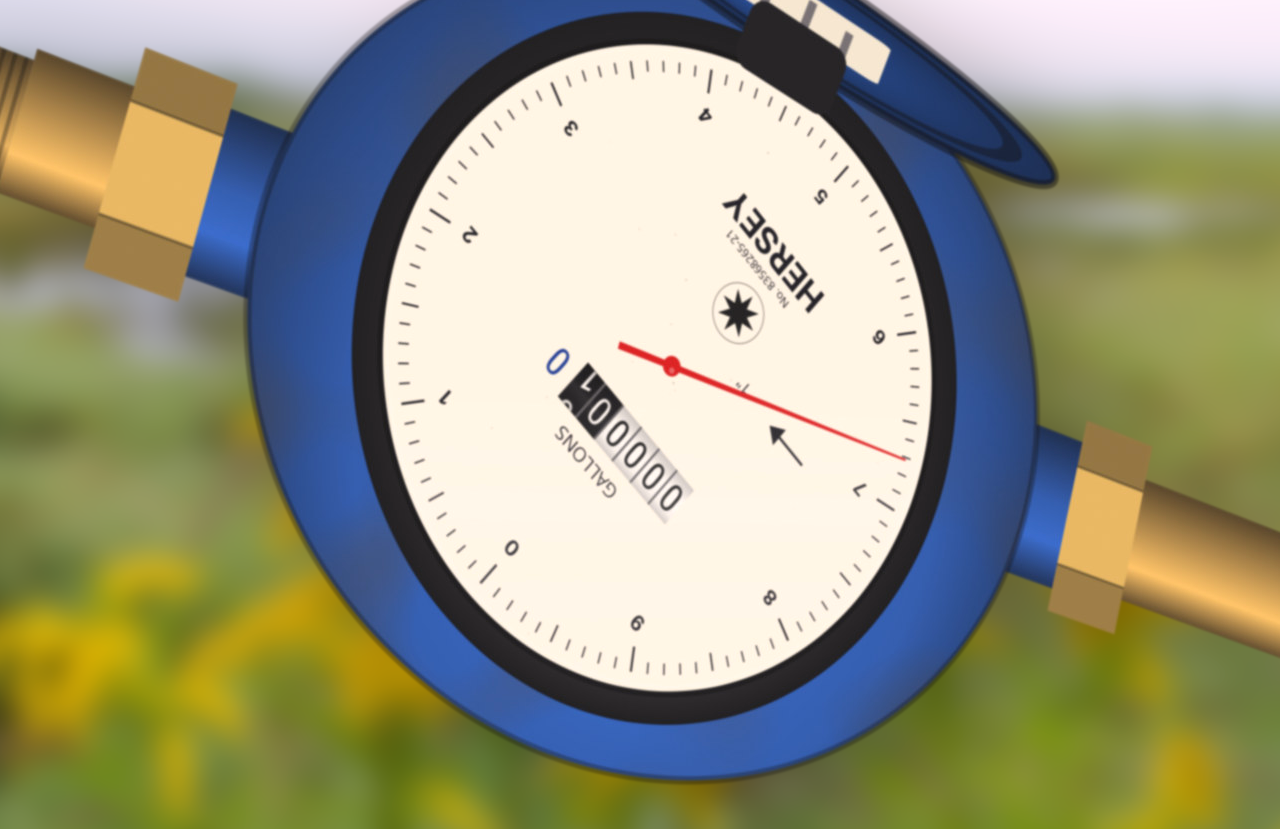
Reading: 6.7,gal
